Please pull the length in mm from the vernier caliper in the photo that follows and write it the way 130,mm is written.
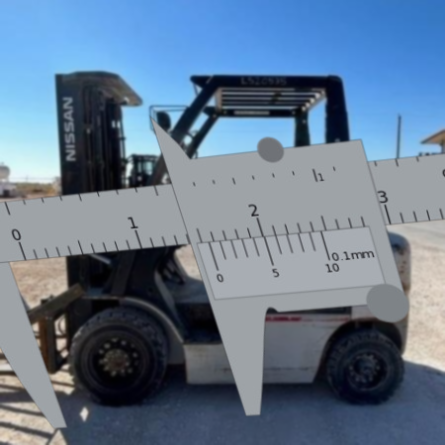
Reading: 15.6,mm
